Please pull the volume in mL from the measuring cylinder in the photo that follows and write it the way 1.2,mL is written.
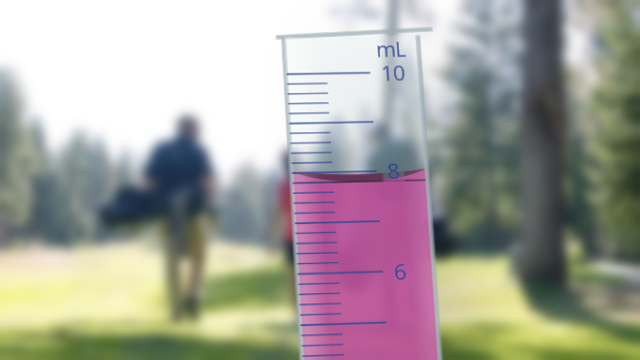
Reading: 7.8,mL
